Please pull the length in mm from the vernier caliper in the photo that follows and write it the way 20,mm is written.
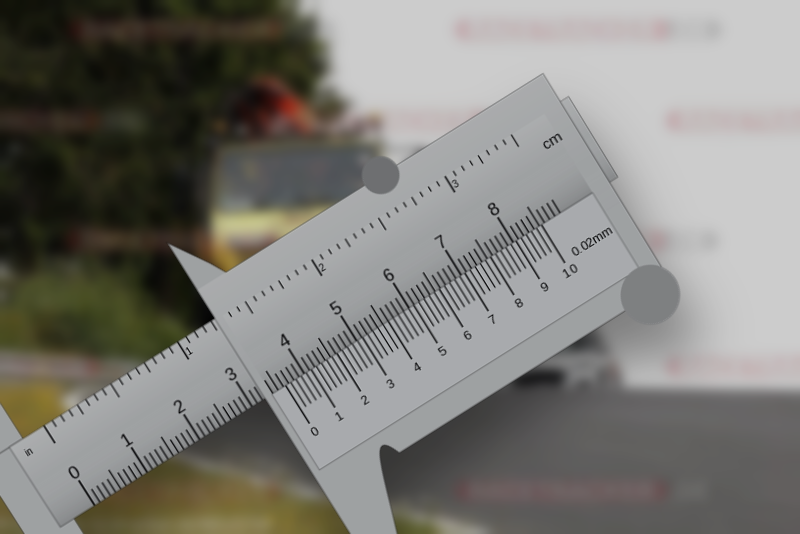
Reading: 36.4,mm
